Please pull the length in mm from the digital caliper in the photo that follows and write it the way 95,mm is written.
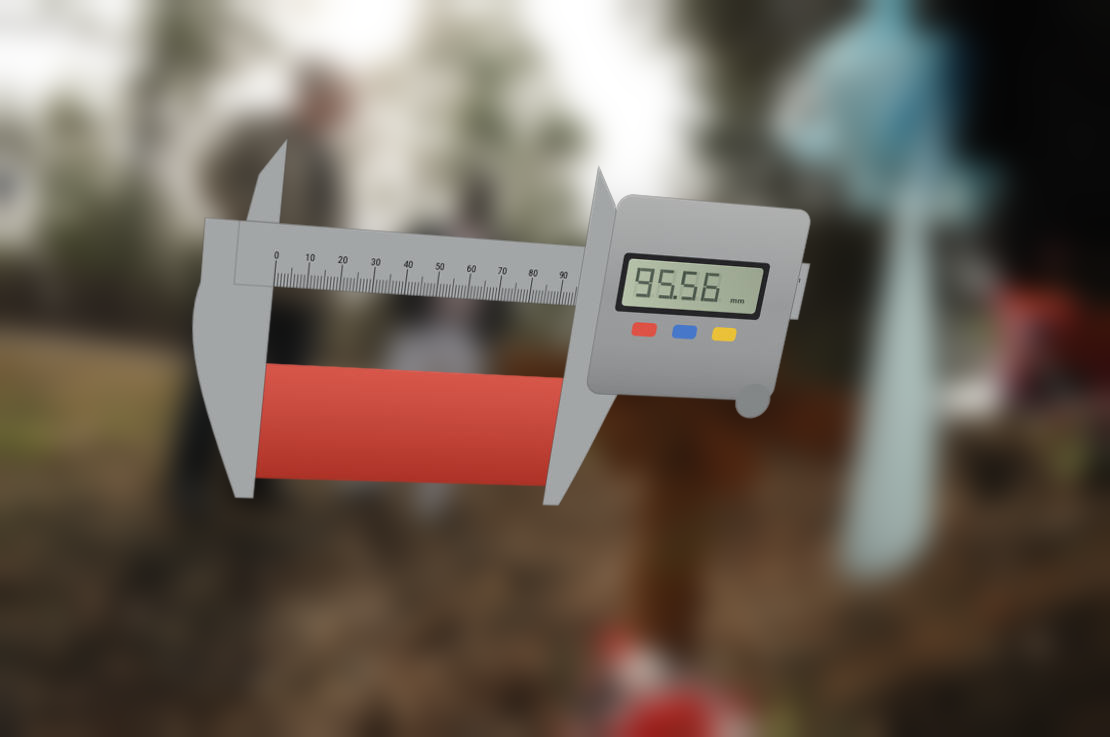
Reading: 95.56,mm
